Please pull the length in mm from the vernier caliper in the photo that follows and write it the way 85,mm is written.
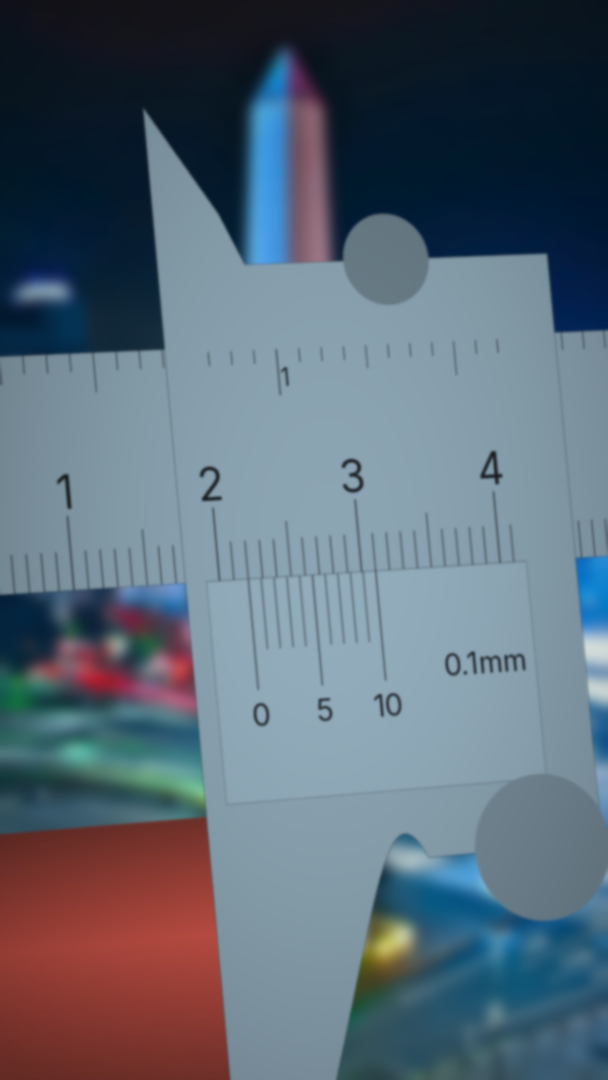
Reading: 22.0,mm
